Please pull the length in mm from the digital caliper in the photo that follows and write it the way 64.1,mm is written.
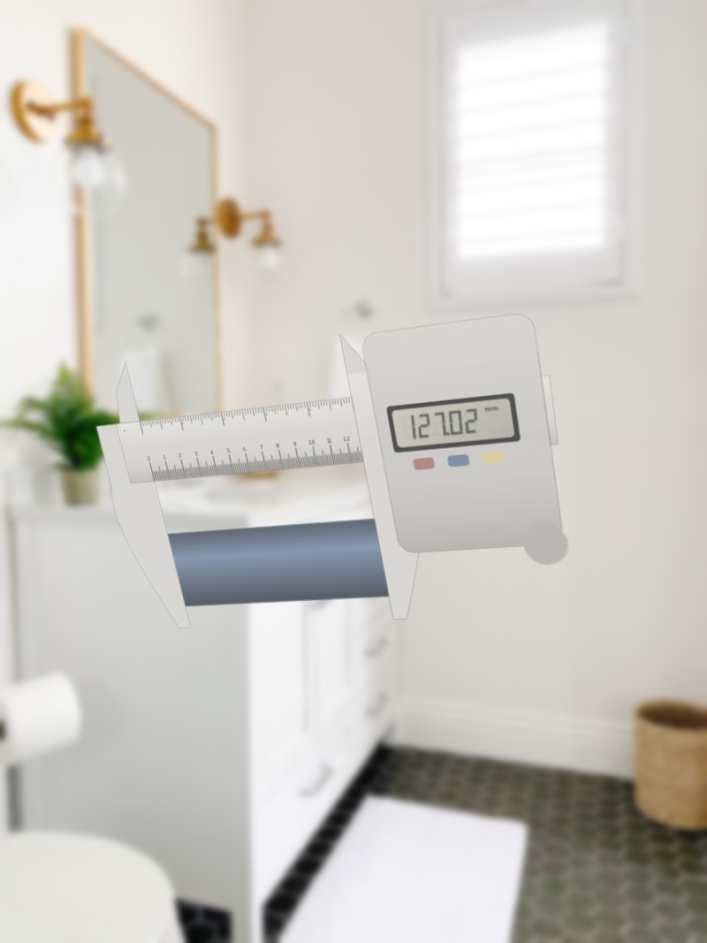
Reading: 127.02,mm
